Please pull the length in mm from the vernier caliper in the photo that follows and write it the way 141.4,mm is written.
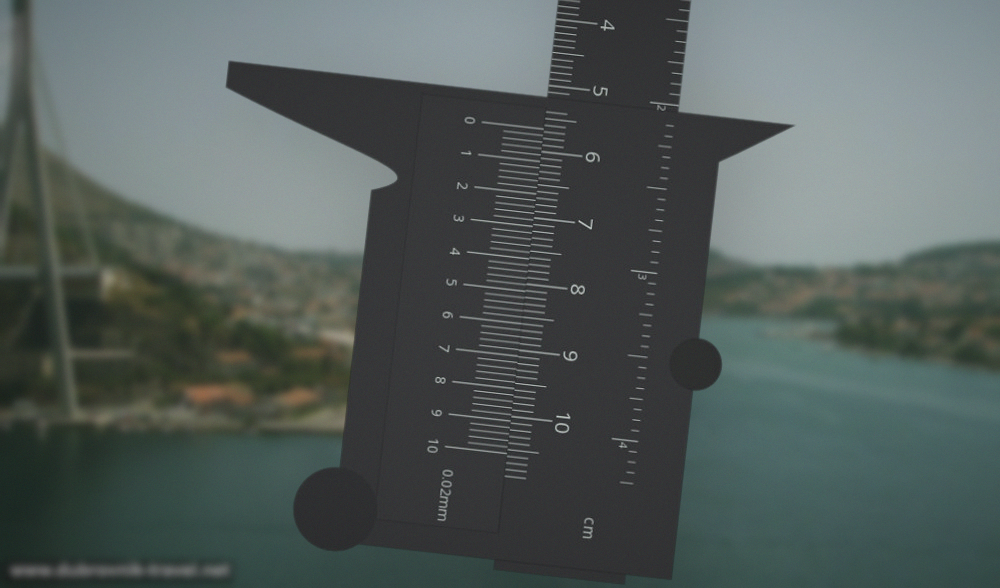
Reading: 56.6,mm
